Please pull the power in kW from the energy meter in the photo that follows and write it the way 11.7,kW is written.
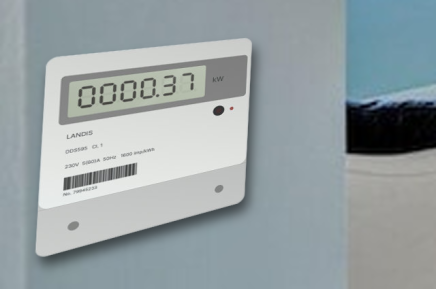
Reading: 0.37,kW
